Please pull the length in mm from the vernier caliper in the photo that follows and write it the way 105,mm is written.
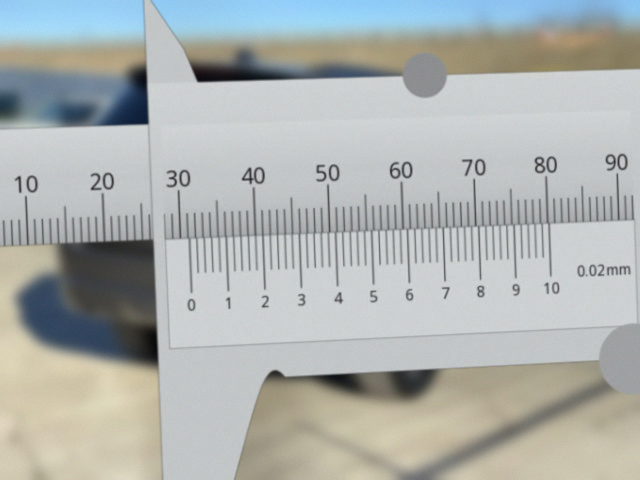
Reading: 31.2,mm
